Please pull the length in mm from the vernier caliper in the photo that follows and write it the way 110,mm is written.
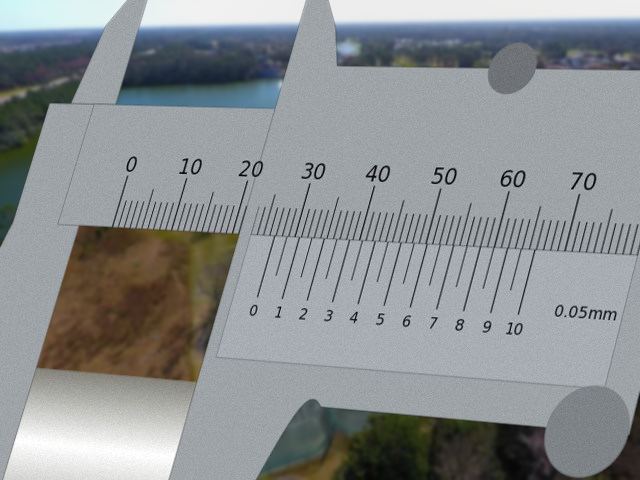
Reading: 26.8,mm
